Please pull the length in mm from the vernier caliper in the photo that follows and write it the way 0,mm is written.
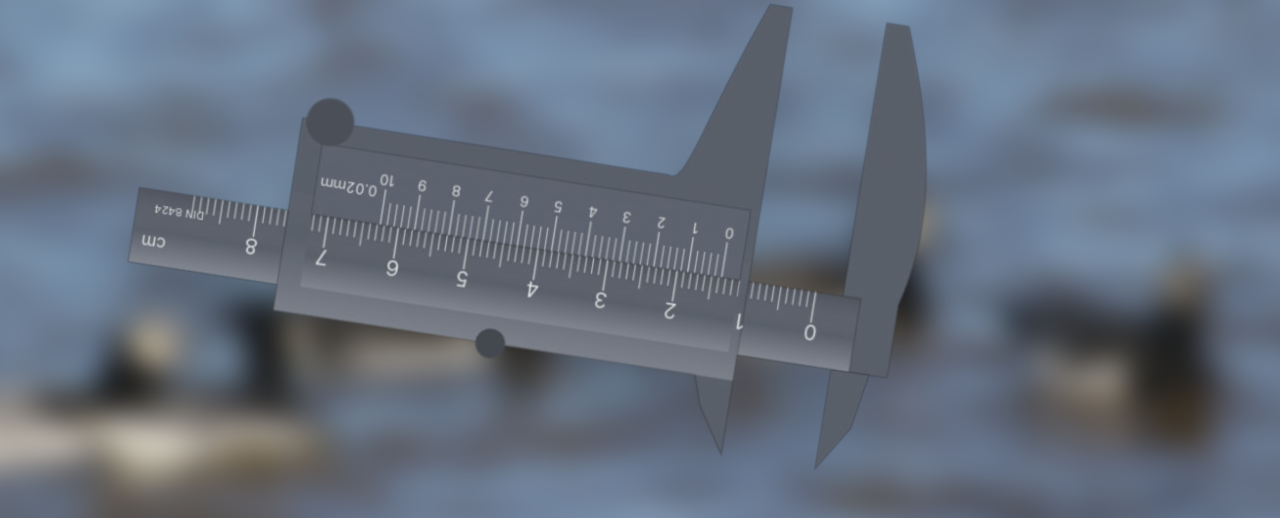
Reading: 13.6,mm
